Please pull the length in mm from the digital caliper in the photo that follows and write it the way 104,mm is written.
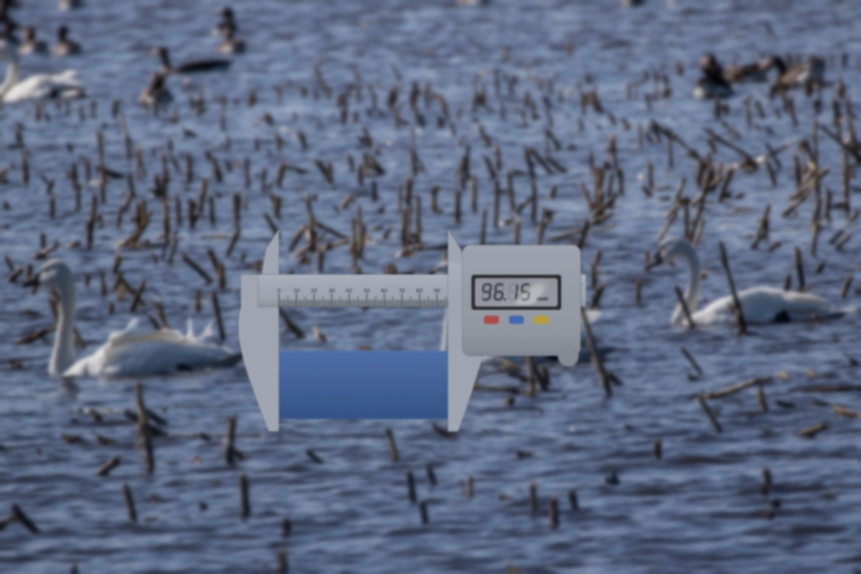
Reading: 96.15,mm
